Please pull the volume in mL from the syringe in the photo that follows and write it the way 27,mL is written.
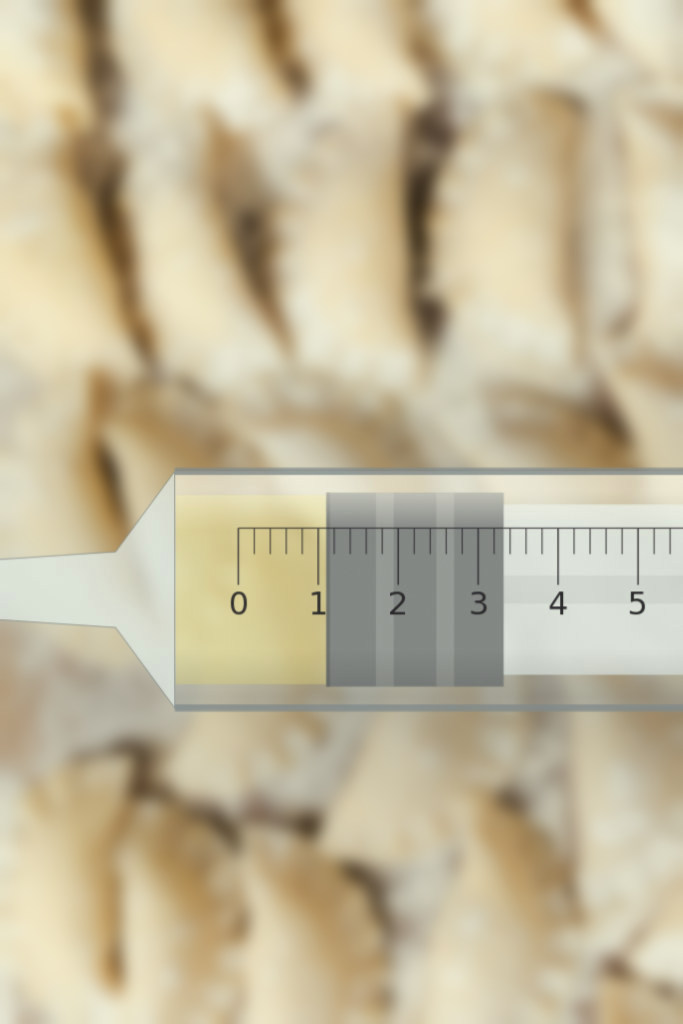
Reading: 1.1,mL
